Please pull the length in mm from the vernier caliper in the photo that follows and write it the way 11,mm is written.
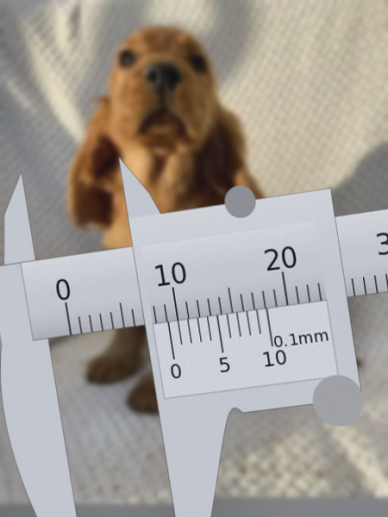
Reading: 9.1,mm
